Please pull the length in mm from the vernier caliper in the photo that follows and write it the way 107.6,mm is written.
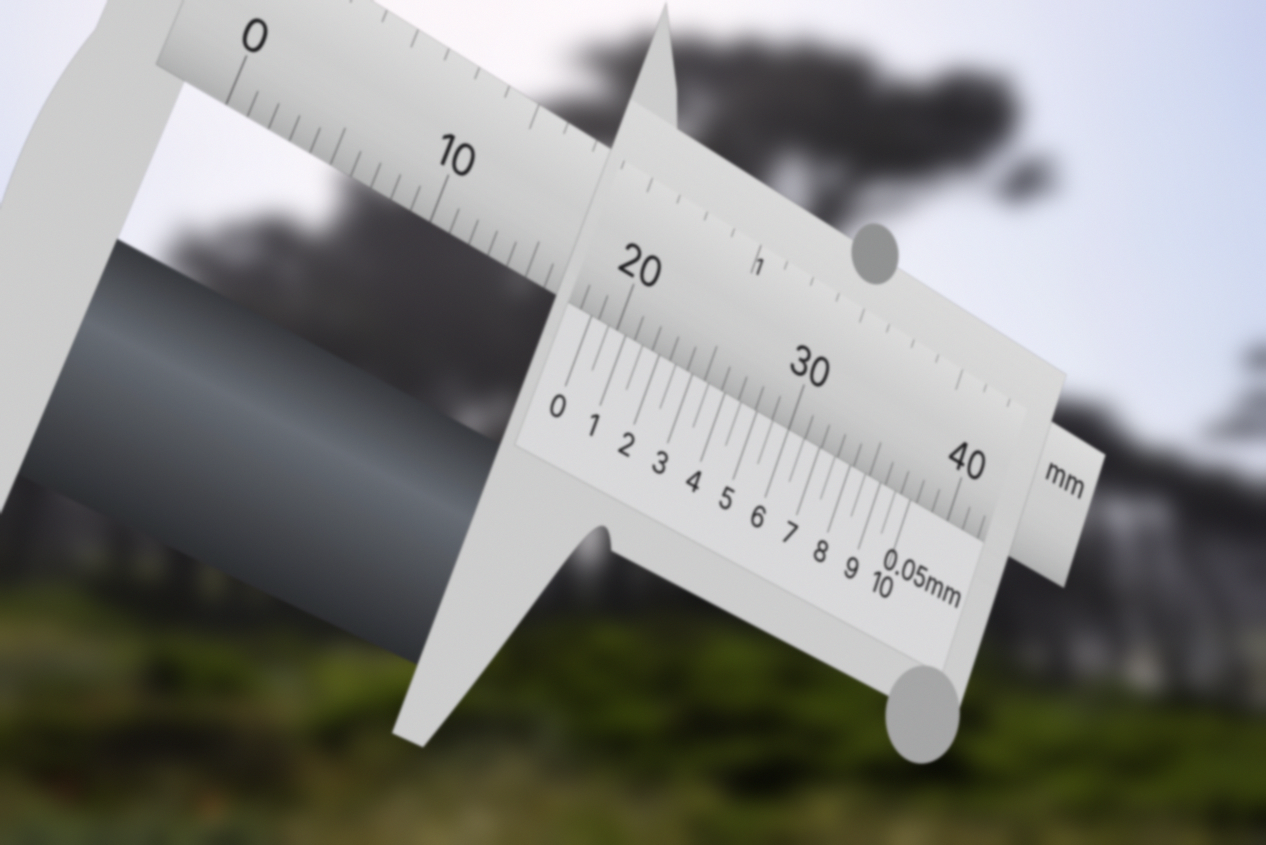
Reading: 18.6,mm
